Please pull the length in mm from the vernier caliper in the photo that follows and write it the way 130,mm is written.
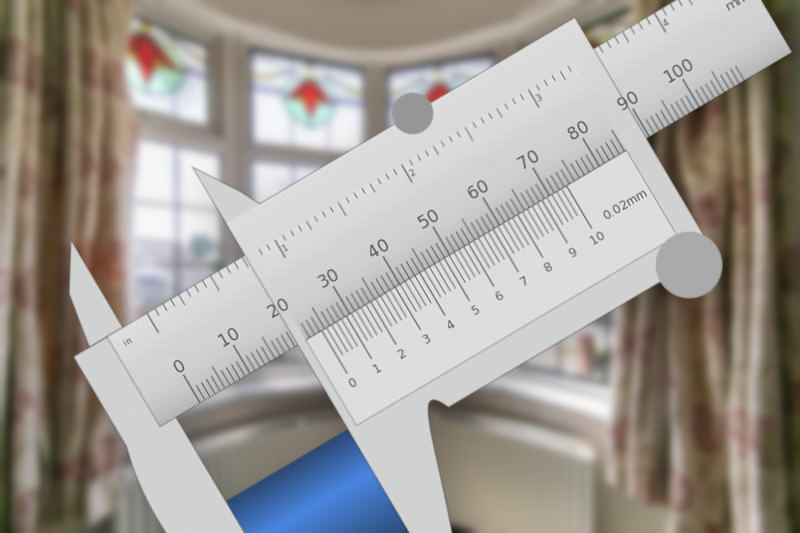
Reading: 24.4,mm
